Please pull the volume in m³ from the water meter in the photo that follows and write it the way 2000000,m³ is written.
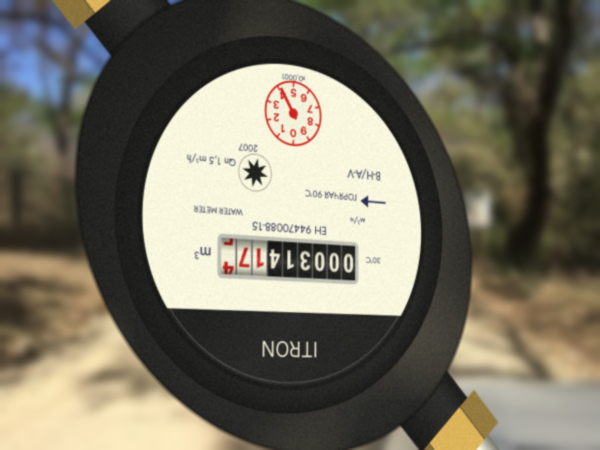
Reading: 314.1744,m³
